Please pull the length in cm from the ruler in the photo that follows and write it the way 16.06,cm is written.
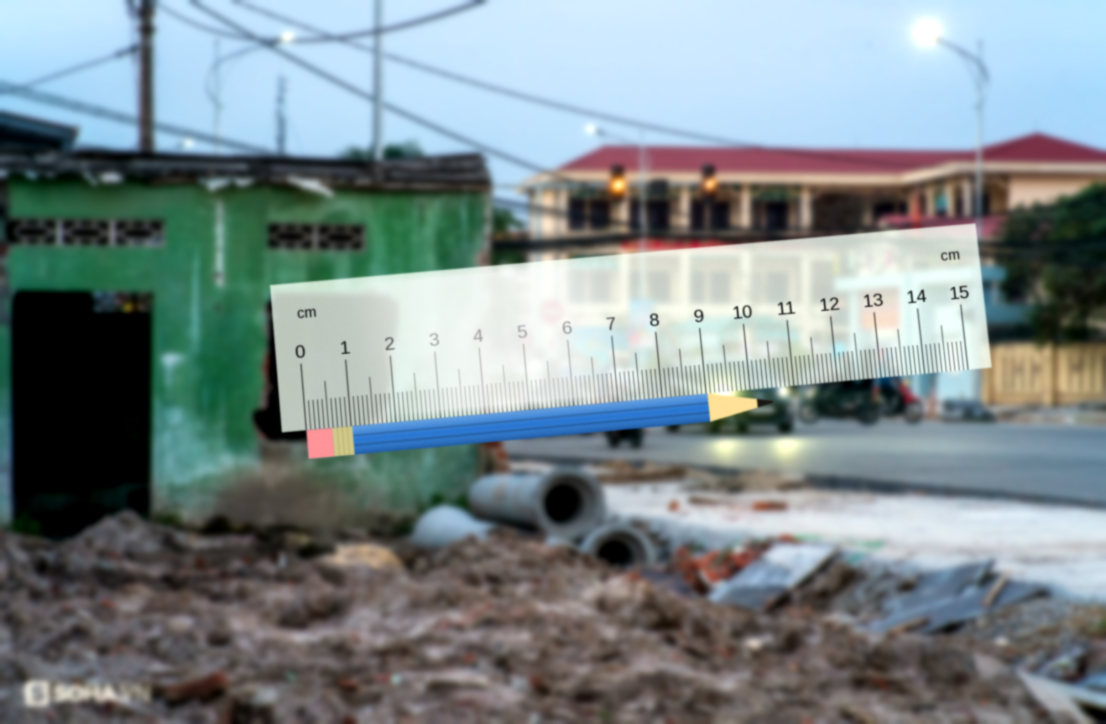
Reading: 10.5,cm
